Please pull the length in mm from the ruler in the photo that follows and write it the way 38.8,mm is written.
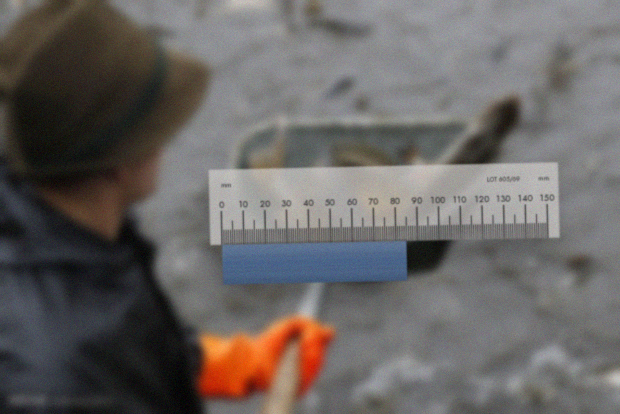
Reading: 85,mm
